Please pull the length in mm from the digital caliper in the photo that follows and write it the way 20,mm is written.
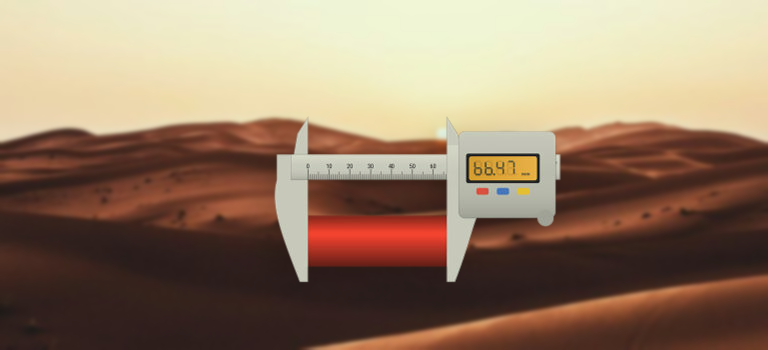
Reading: 66.47,mm
